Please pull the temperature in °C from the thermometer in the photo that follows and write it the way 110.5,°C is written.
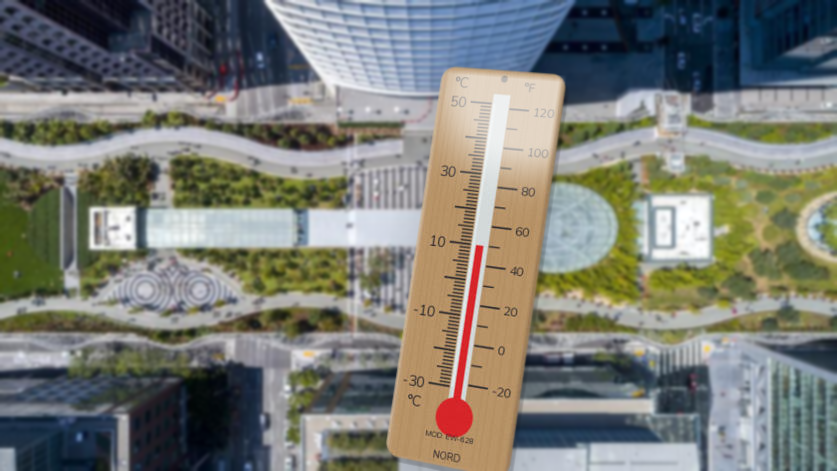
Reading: 10,°C
